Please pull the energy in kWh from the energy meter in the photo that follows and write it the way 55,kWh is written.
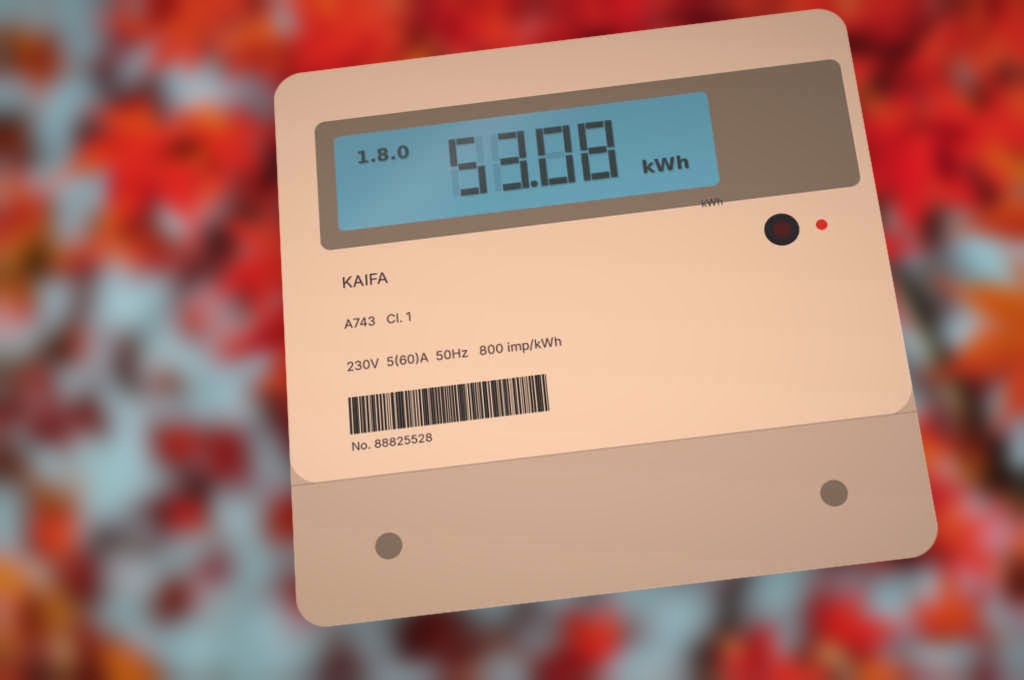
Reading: 53.08,kWh
